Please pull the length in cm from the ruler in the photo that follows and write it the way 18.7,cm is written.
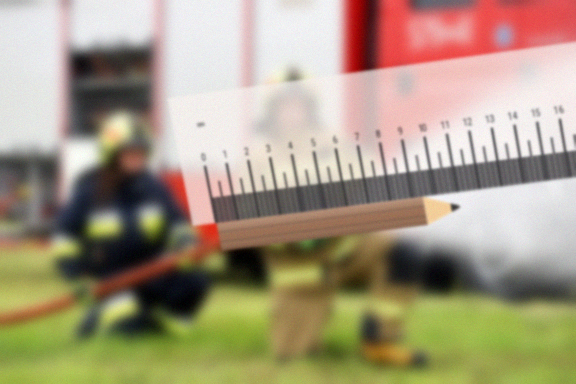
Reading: 11,cm
